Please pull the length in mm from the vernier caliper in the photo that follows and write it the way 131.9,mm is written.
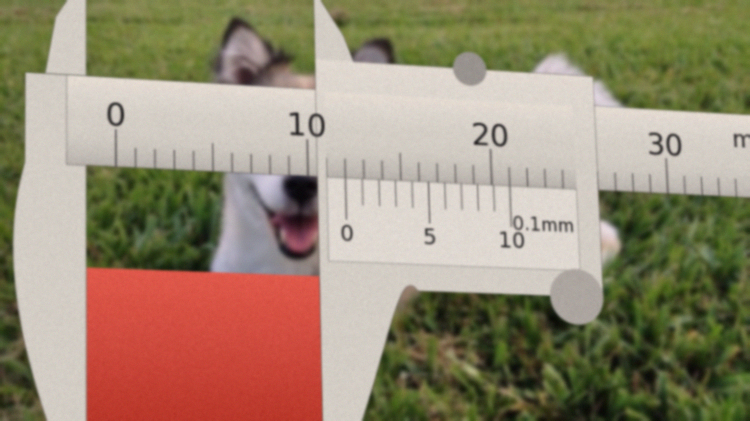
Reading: 12.0,mm
